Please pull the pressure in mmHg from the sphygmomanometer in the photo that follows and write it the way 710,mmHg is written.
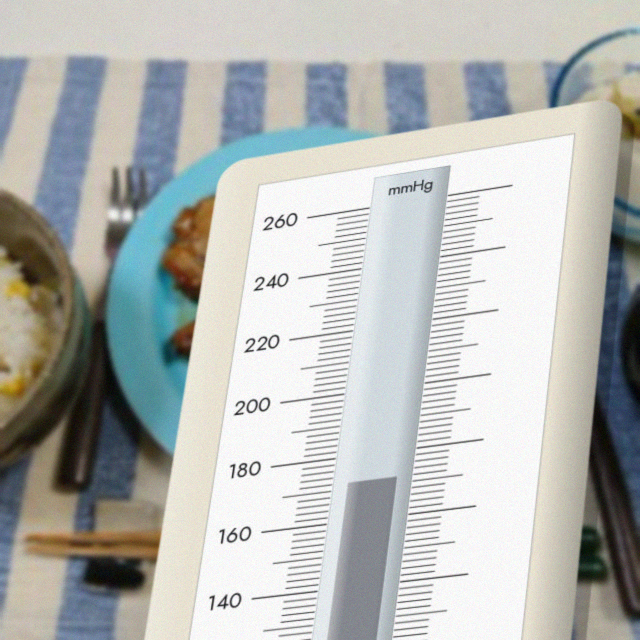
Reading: 172,mmHg
